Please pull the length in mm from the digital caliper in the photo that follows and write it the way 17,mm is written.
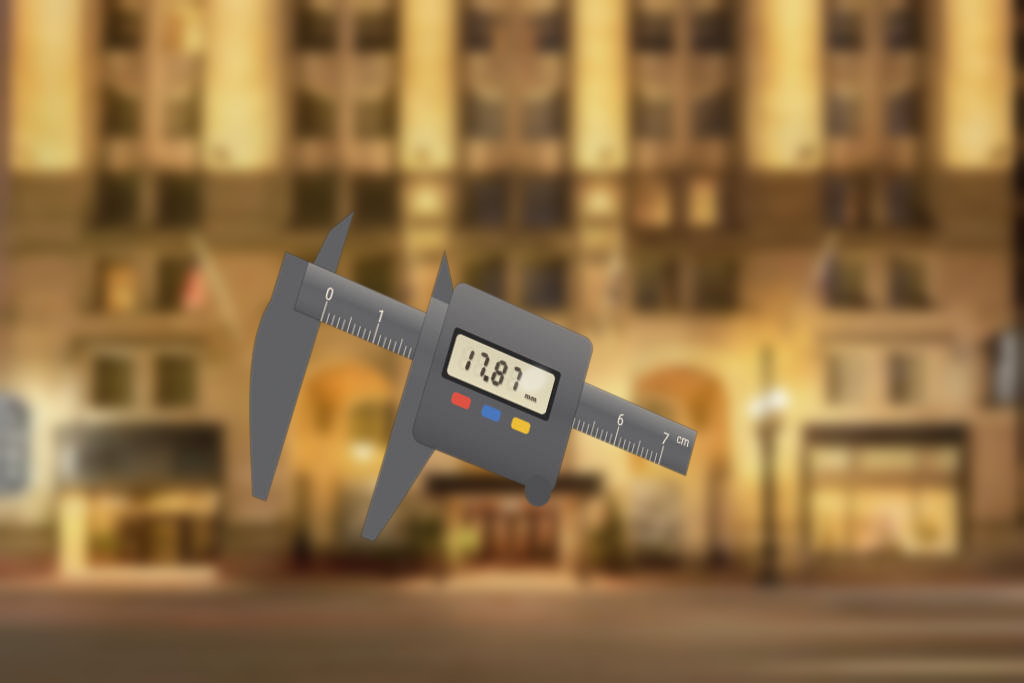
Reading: 17.87,mm
